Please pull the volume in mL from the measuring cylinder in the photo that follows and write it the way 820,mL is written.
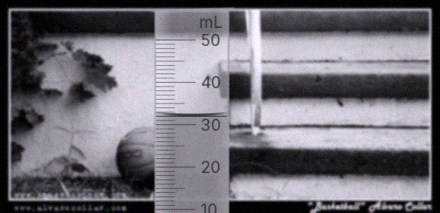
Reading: 32,mL
